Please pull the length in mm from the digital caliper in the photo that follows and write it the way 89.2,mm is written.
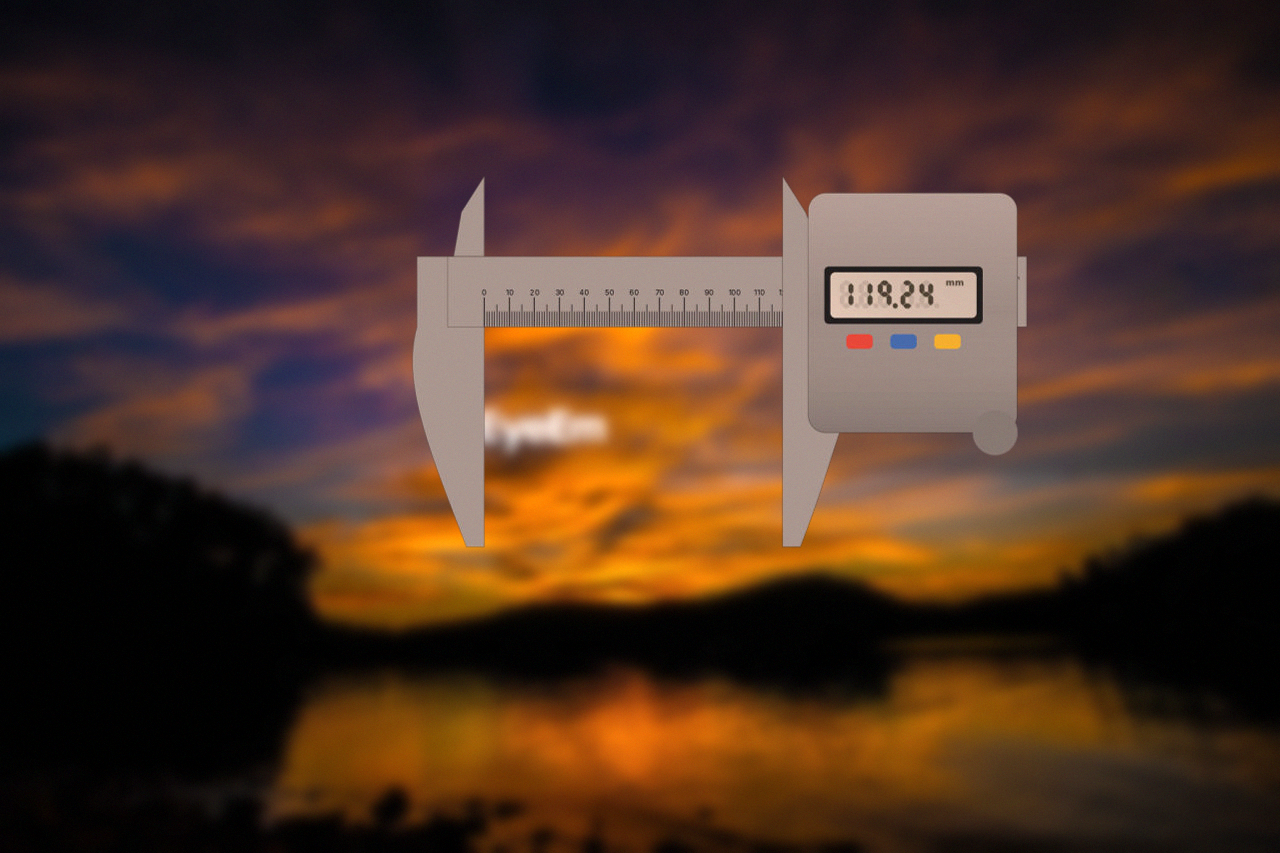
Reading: 119.24,mm
